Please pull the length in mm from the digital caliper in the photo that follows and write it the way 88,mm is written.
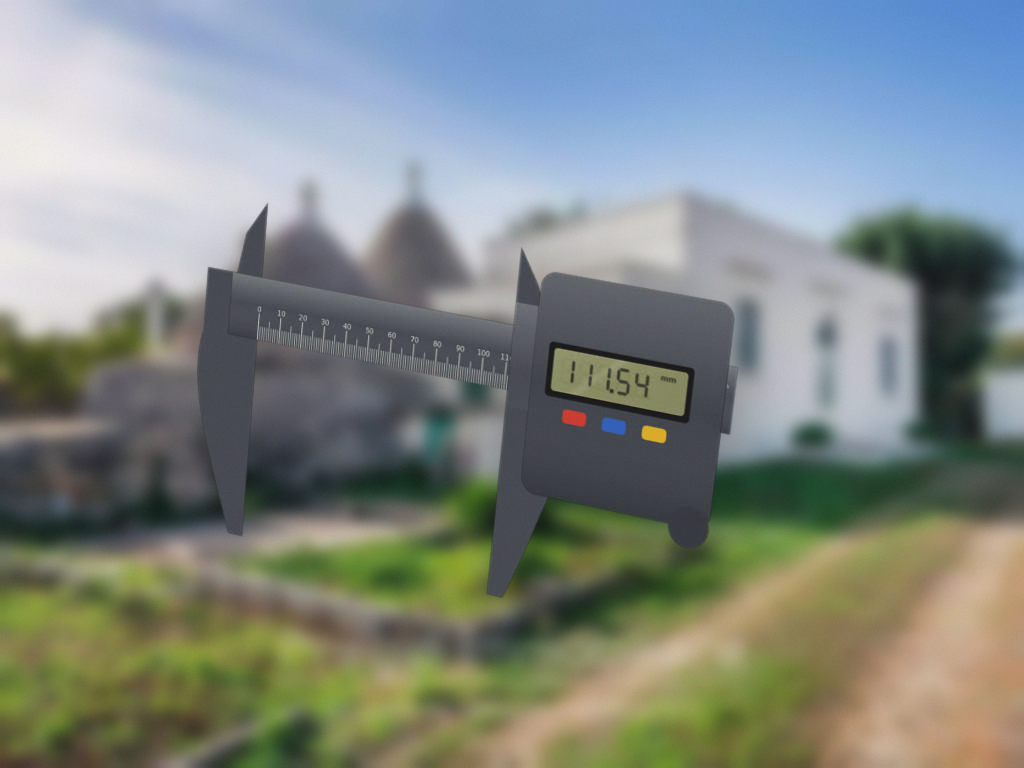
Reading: 111.54,mm
